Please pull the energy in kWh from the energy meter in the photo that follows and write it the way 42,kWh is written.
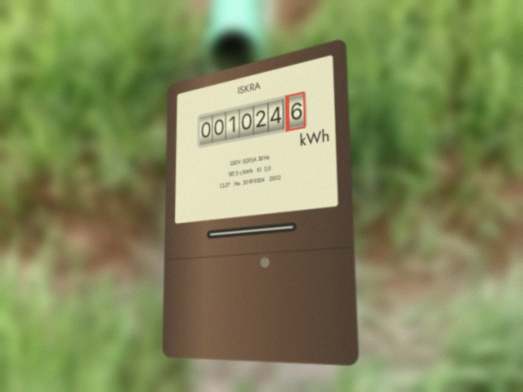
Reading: 1024.6,kWh
